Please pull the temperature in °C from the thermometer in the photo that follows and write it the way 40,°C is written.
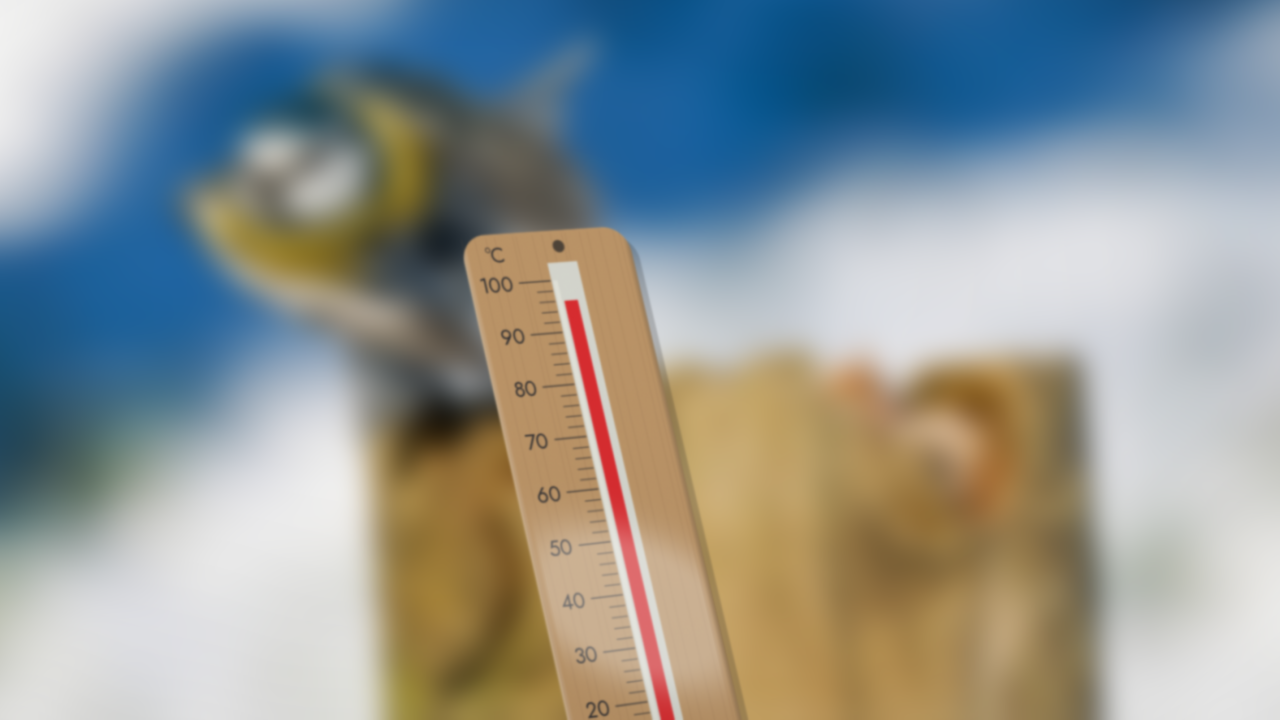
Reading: 96,°C
